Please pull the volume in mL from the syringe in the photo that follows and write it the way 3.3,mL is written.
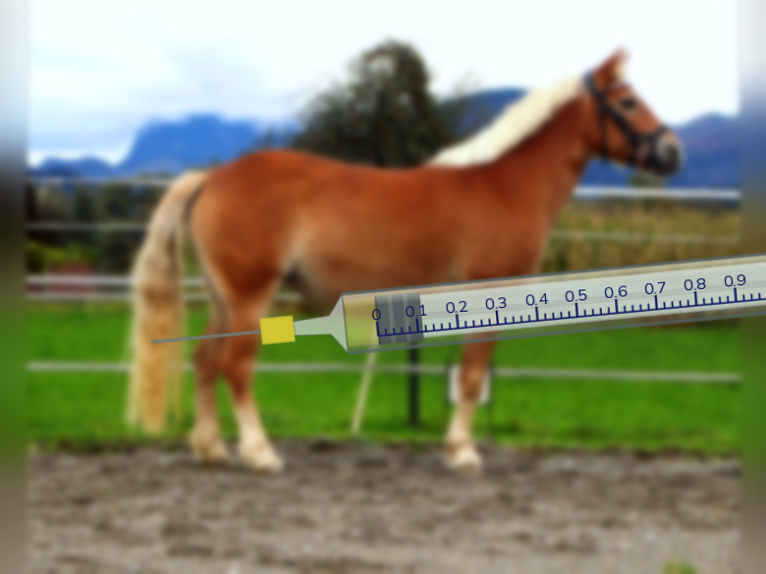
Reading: 0,mL
